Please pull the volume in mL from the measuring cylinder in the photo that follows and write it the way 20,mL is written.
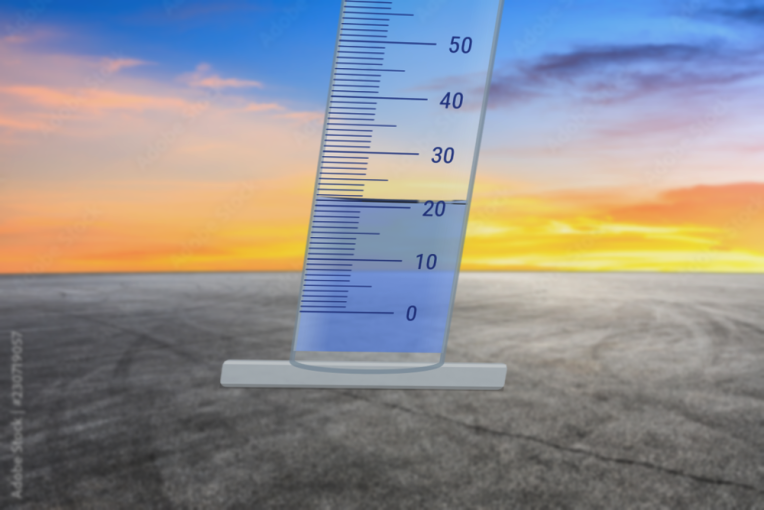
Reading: 21,mL
